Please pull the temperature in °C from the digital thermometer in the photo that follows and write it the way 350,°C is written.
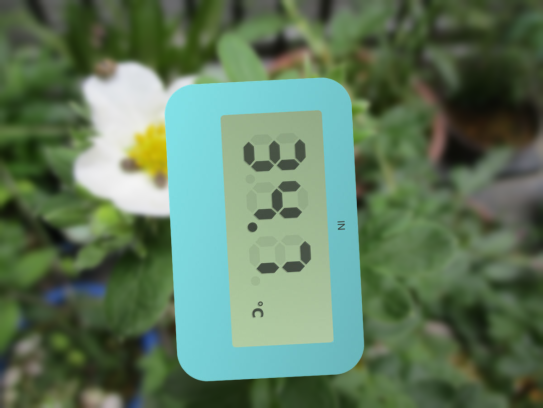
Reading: 34.7,°C
